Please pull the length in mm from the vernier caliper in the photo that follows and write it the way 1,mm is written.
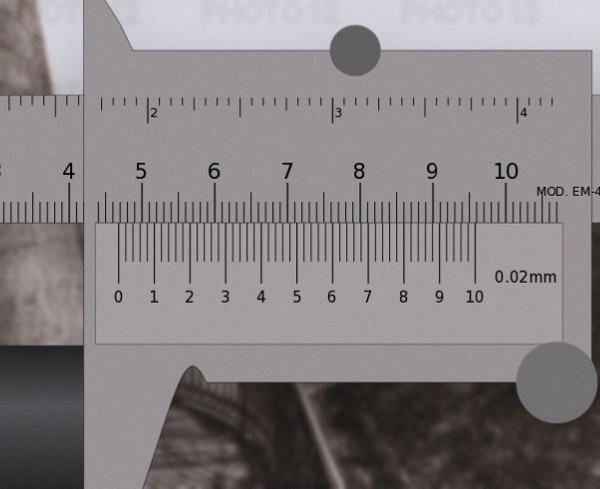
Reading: 46.8,mm
